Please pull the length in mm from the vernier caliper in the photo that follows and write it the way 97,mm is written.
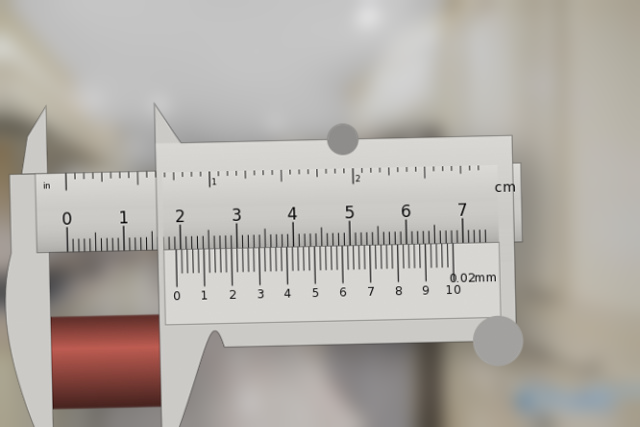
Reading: 19.2,mm
